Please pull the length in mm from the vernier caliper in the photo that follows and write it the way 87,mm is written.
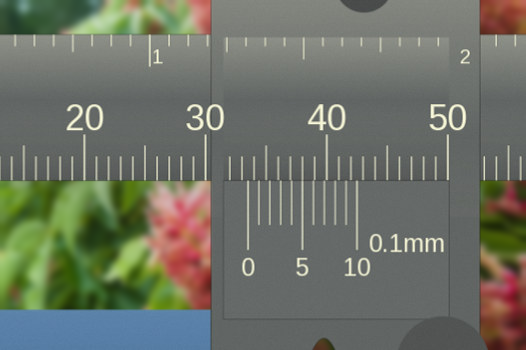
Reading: 33.5,mm
